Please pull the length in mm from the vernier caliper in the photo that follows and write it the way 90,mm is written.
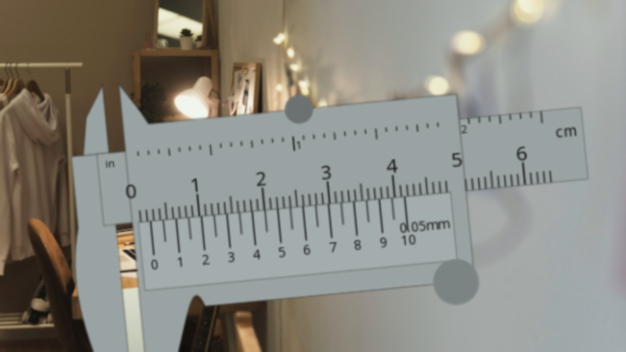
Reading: 2.5,mm
